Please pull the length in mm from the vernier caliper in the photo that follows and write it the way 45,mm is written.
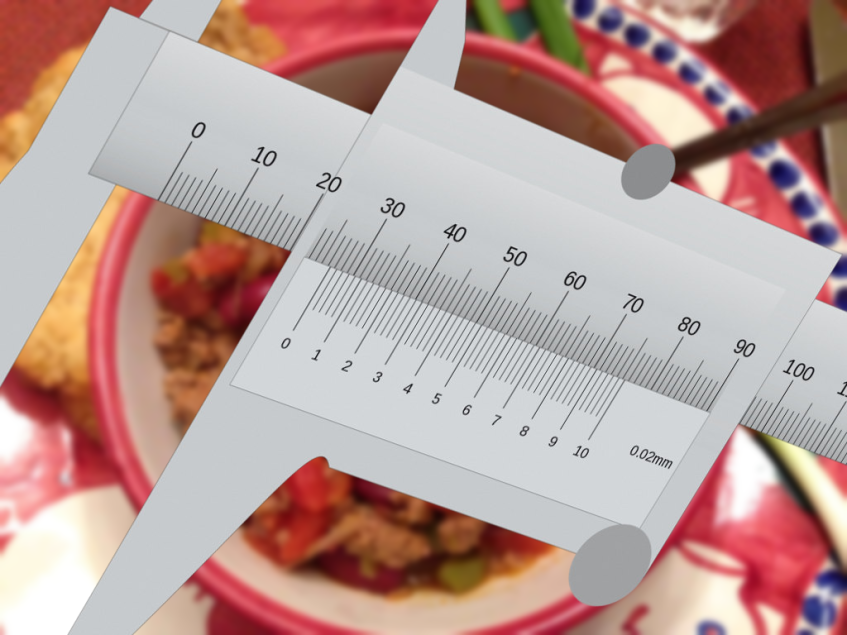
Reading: 26.4,mm
